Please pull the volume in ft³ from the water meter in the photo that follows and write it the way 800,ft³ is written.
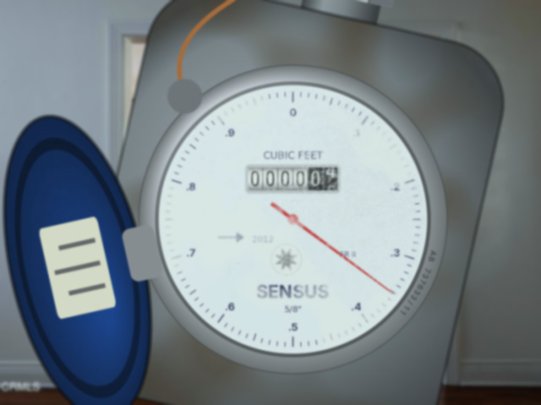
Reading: 4.35,ft³
